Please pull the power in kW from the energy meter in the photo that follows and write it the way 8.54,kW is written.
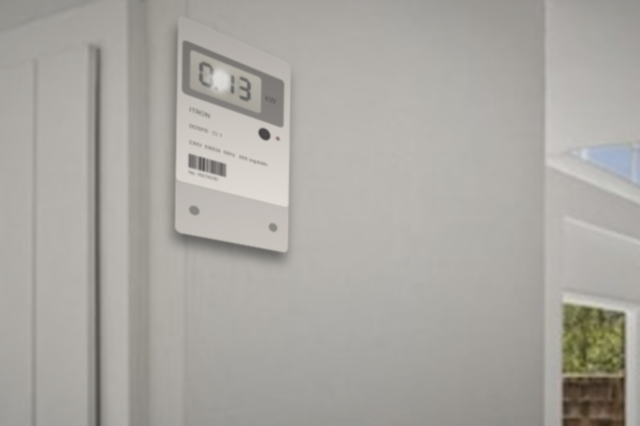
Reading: 0.13,kW
